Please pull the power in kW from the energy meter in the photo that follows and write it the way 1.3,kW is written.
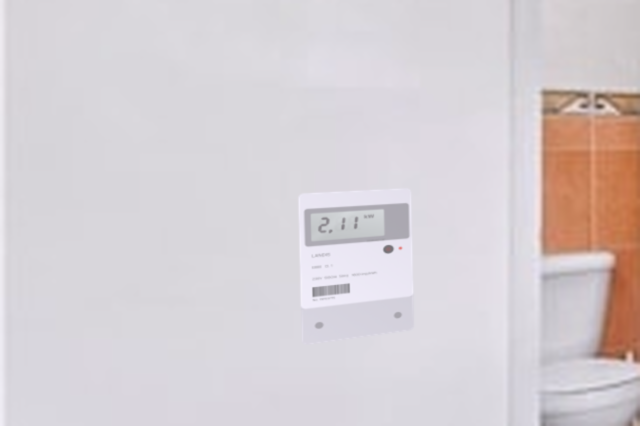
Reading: 2.11,kW
